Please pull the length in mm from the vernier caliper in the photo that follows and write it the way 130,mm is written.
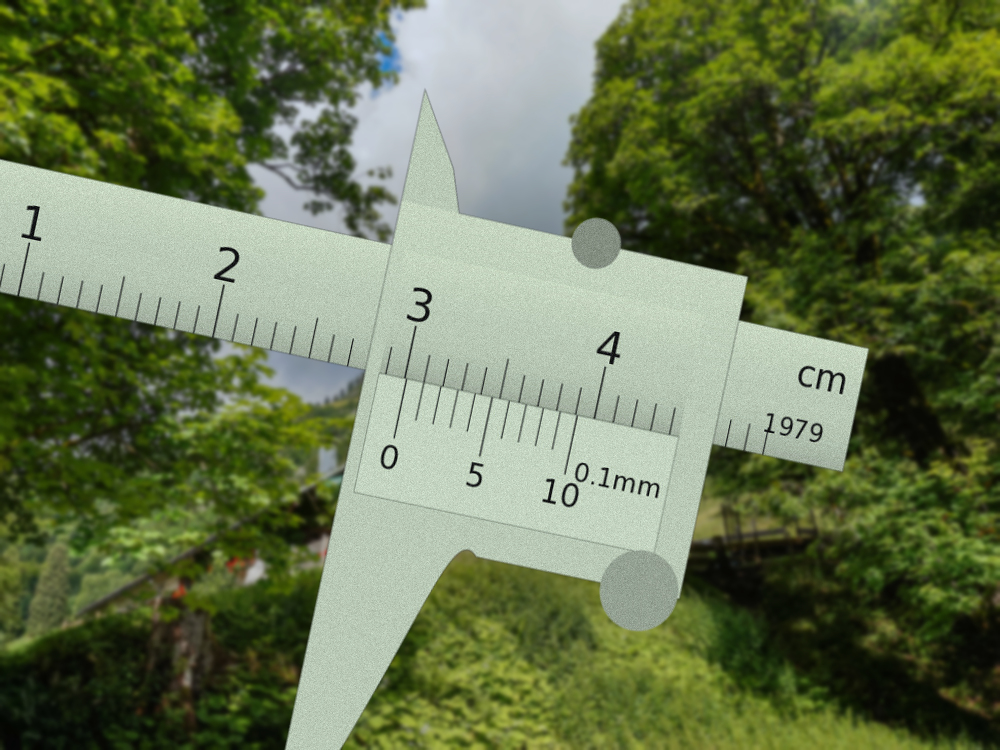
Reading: 30.1,mm
